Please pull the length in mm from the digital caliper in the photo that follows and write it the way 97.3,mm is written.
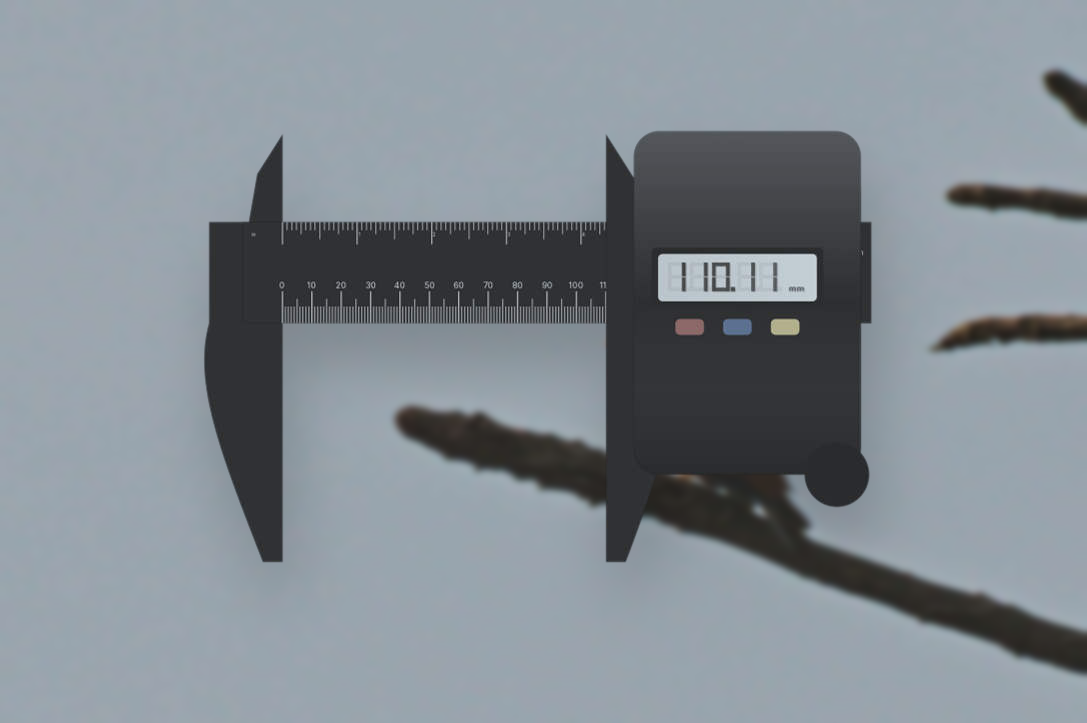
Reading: 110.11,mm
